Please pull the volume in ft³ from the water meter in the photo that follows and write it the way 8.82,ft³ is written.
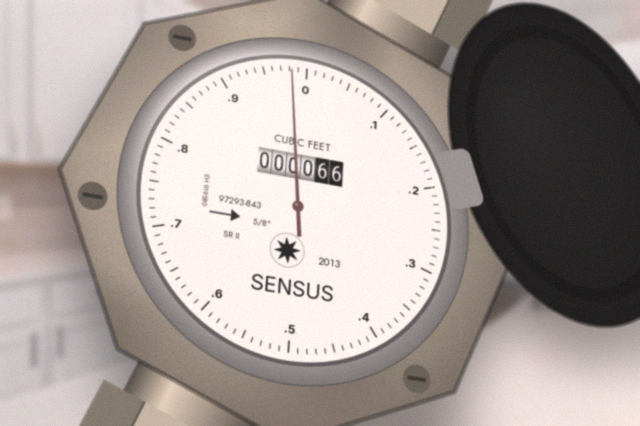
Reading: 65.98,ft³
